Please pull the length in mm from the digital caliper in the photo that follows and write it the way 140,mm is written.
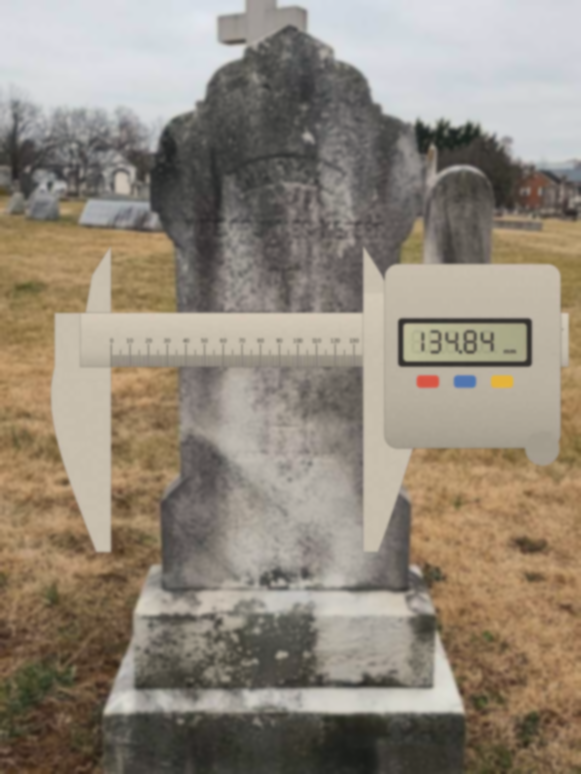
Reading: 134.84,mm
